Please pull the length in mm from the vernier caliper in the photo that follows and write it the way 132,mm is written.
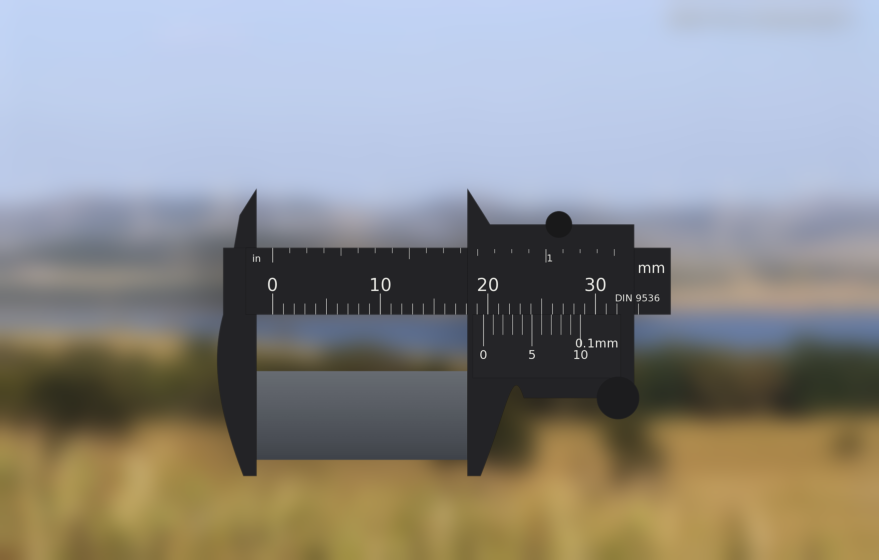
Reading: 19.6,mm
